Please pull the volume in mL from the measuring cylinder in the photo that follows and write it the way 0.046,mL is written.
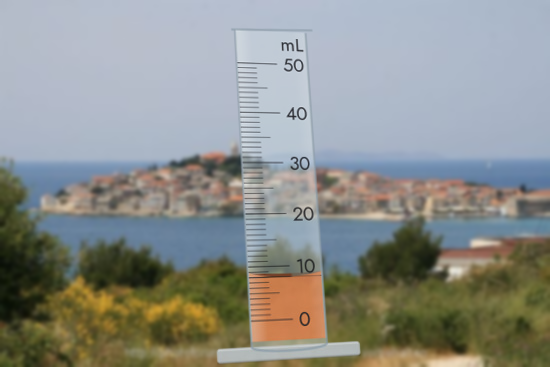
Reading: 8,mL
